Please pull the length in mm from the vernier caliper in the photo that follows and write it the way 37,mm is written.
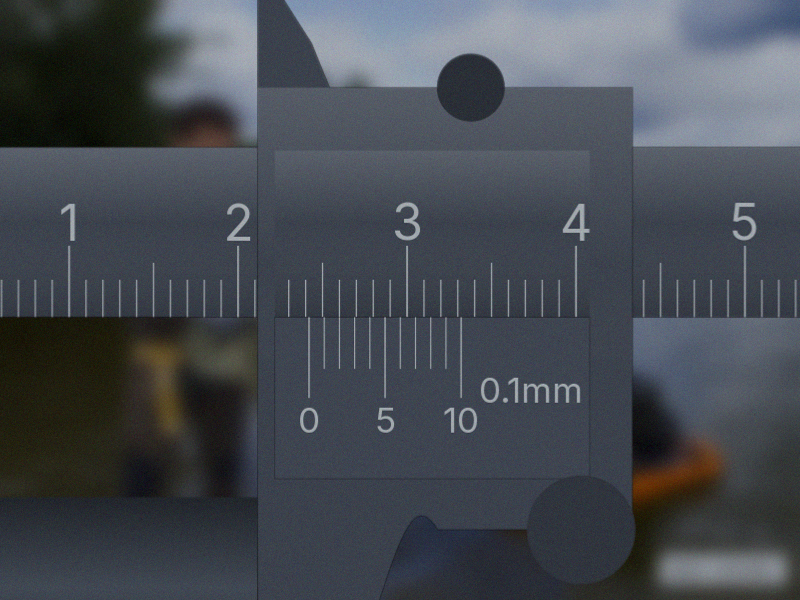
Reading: 24.2,mm
